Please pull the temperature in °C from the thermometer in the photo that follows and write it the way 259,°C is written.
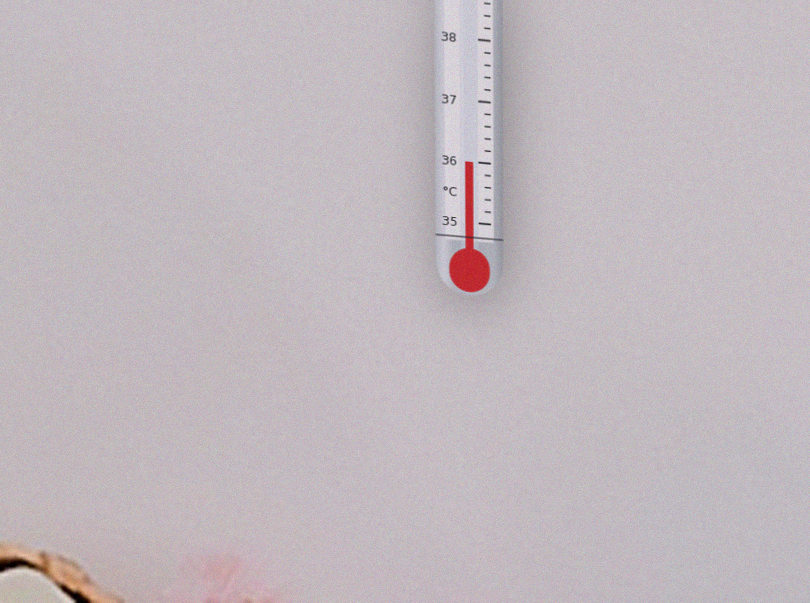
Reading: 36,°C
